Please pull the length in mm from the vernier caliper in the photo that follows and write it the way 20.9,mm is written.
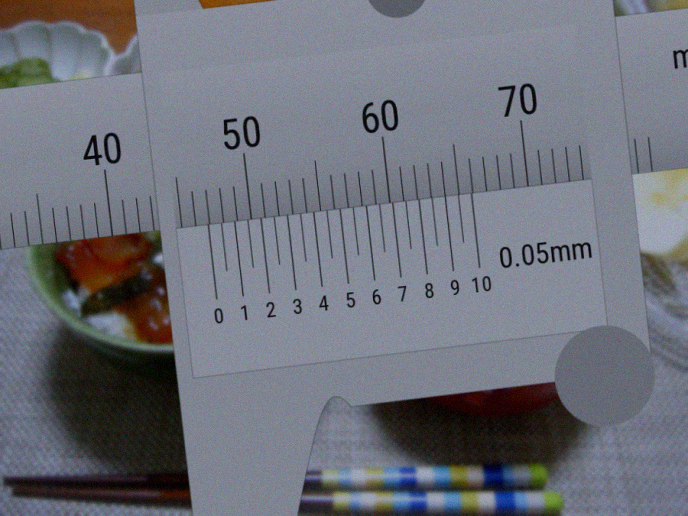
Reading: 46.9,mm
